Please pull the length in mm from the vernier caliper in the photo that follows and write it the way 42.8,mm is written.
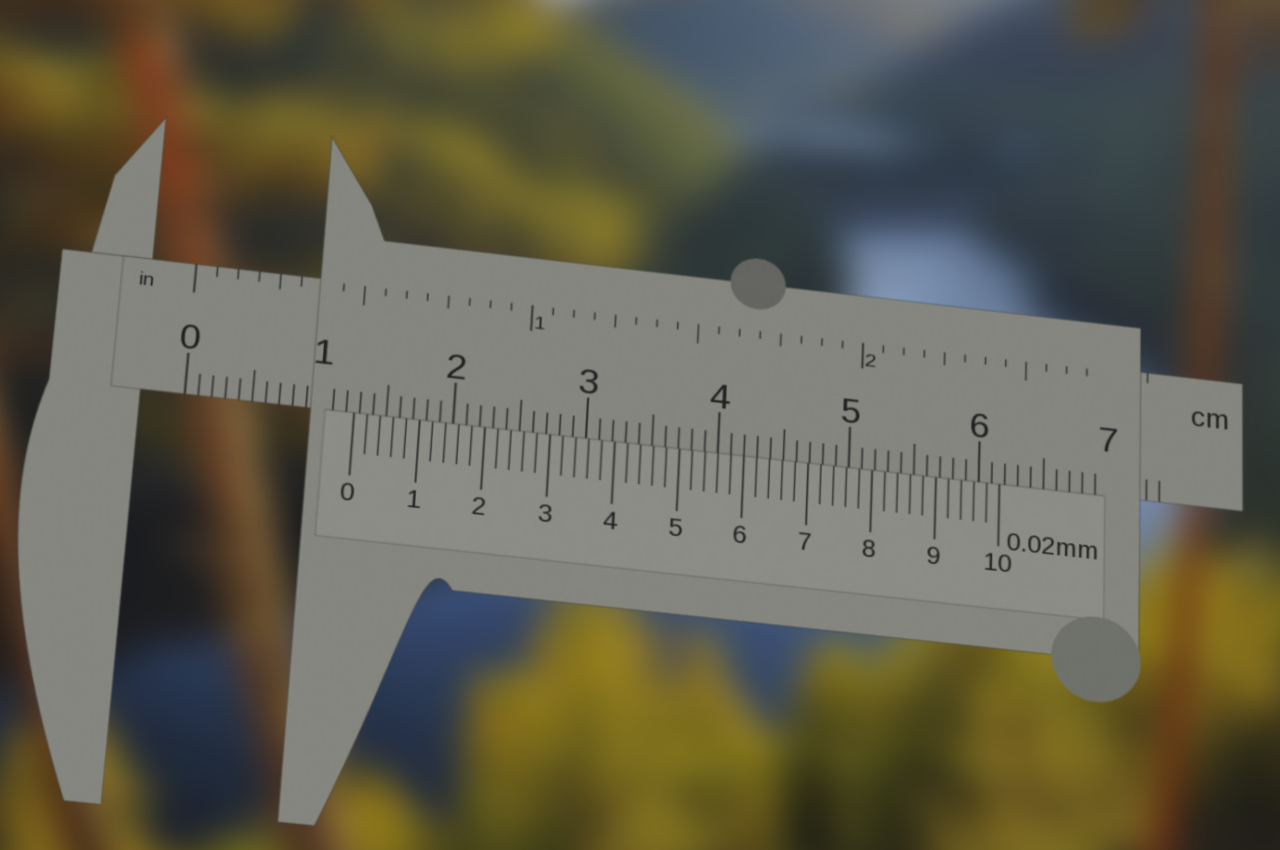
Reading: 12.6,mm
